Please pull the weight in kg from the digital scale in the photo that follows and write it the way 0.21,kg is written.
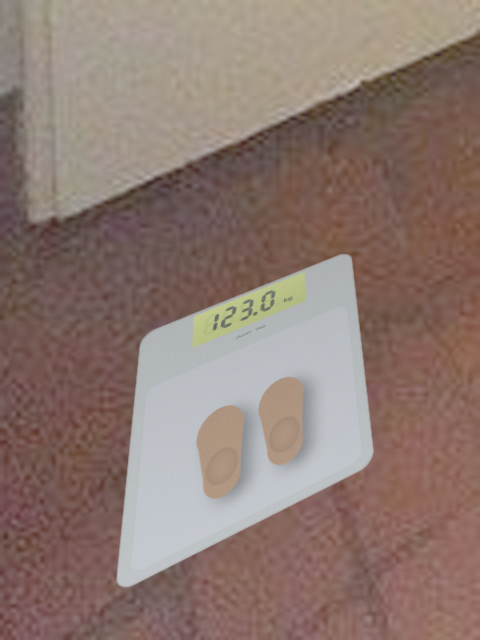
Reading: 123.0,kg
